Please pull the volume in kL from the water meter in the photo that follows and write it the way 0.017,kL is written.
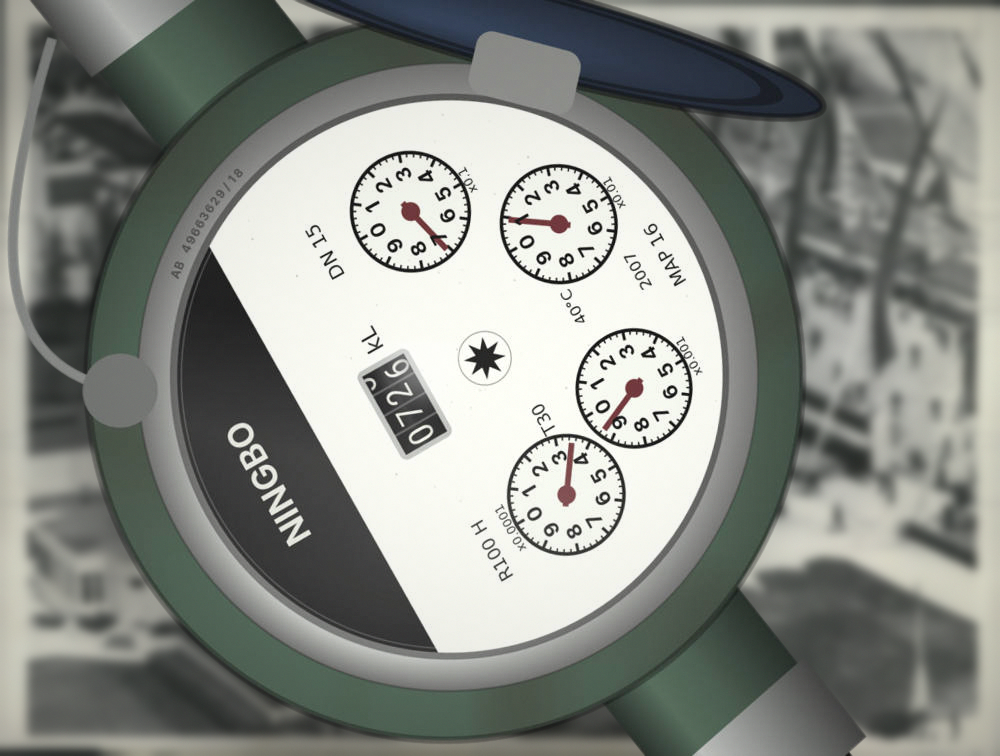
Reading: 725.7093,kL
